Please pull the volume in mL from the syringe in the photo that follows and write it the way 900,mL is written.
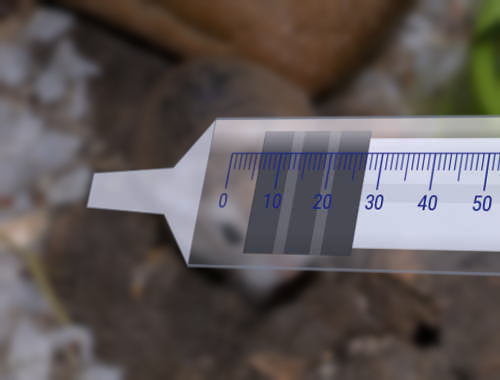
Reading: 6,mL
